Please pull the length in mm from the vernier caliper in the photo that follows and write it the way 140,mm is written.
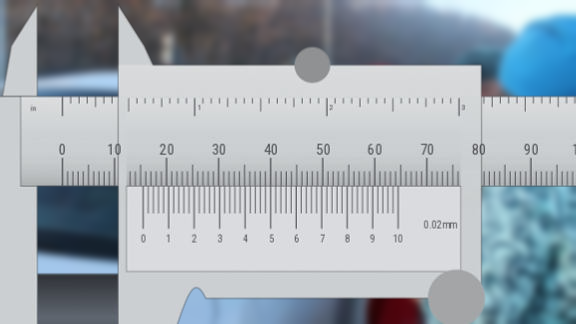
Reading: 15.5,mm
